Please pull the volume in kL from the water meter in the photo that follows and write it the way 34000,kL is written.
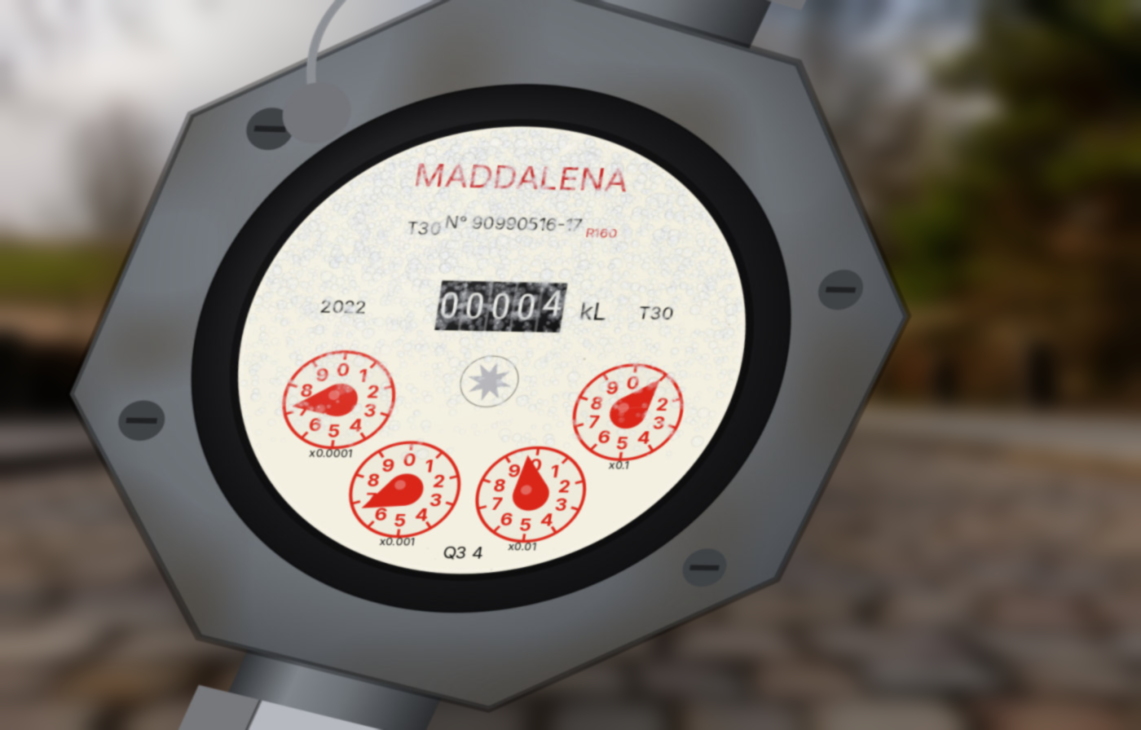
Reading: 4.0967,kL
